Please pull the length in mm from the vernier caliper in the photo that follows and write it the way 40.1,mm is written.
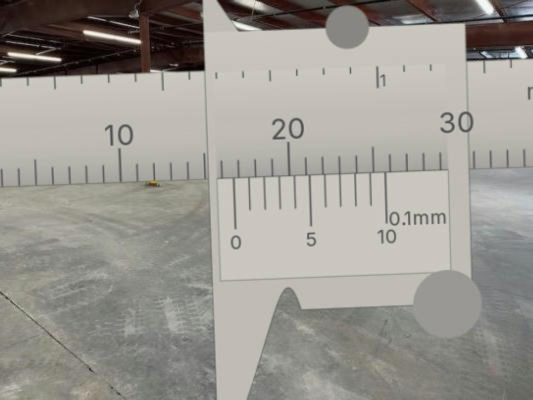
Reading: 16.7,mm
